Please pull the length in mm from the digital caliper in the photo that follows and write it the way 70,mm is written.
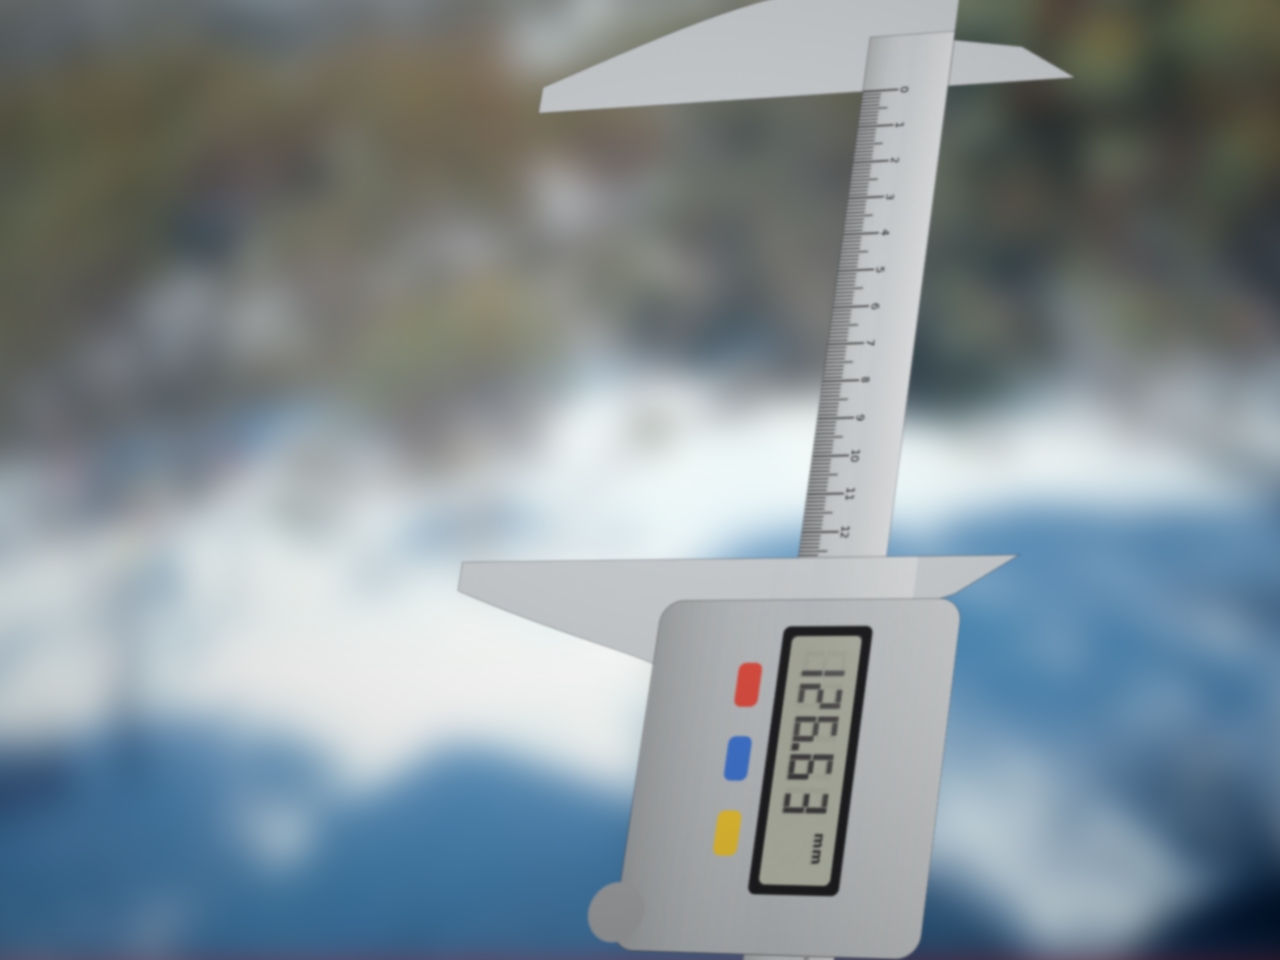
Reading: 126.63,mm
